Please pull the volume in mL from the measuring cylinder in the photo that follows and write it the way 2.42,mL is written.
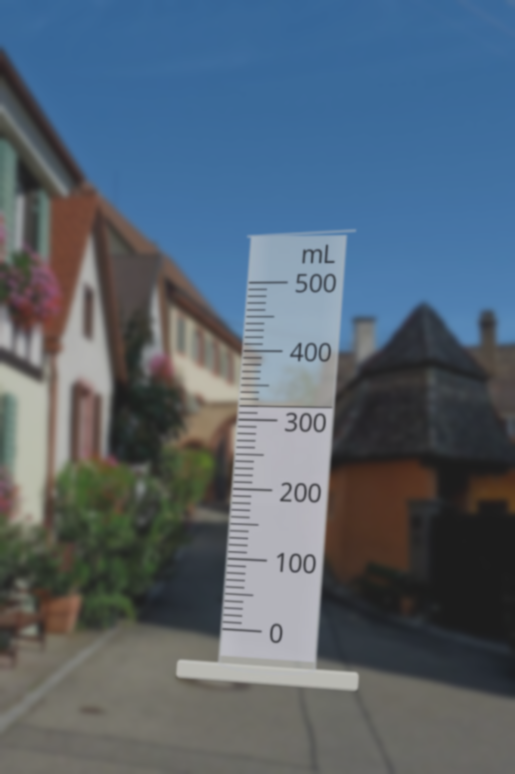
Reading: 320,mL
